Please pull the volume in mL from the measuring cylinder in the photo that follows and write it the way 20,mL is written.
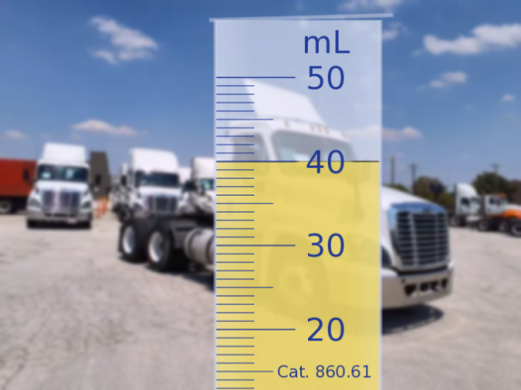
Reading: 40,mL
